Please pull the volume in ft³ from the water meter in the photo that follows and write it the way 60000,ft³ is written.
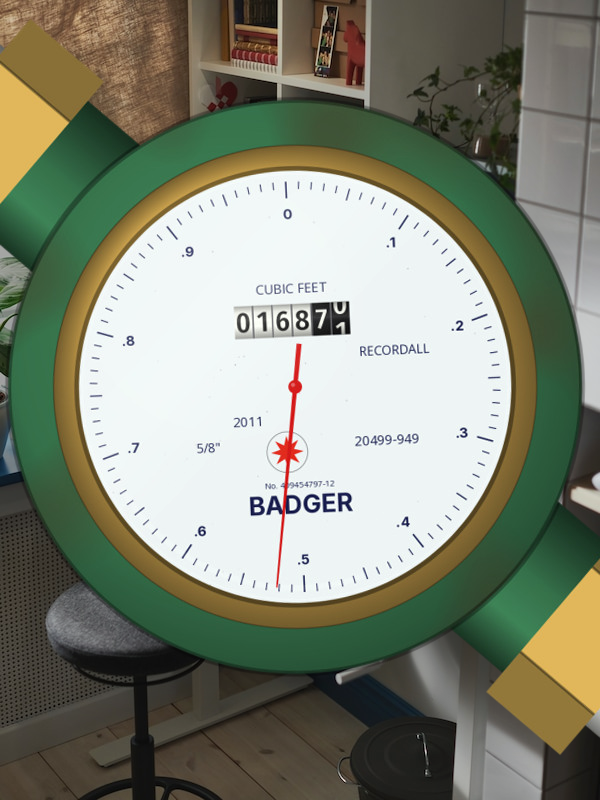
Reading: 16870.52,ft³
